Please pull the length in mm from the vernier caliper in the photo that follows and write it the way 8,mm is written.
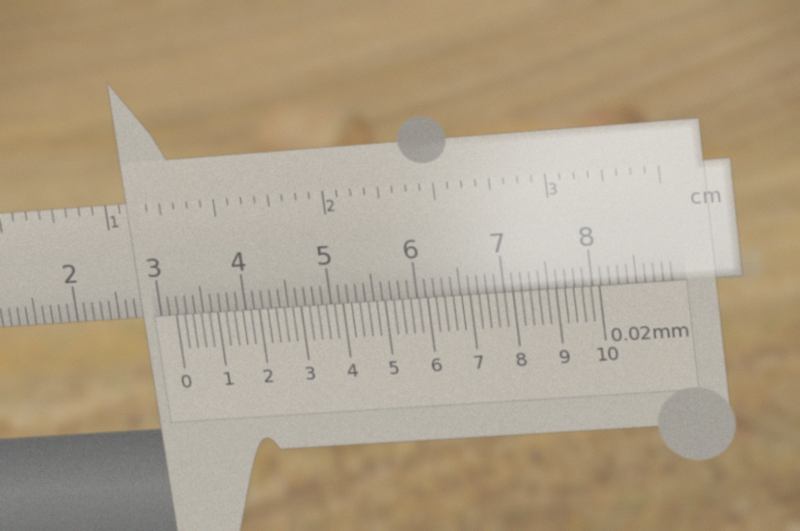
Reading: 31.8,mm
